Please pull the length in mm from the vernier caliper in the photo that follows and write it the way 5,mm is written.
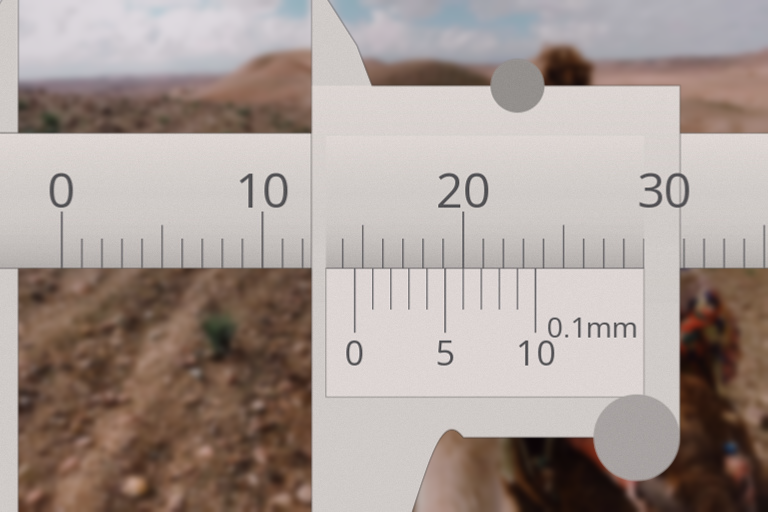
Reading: 14.6,mm
